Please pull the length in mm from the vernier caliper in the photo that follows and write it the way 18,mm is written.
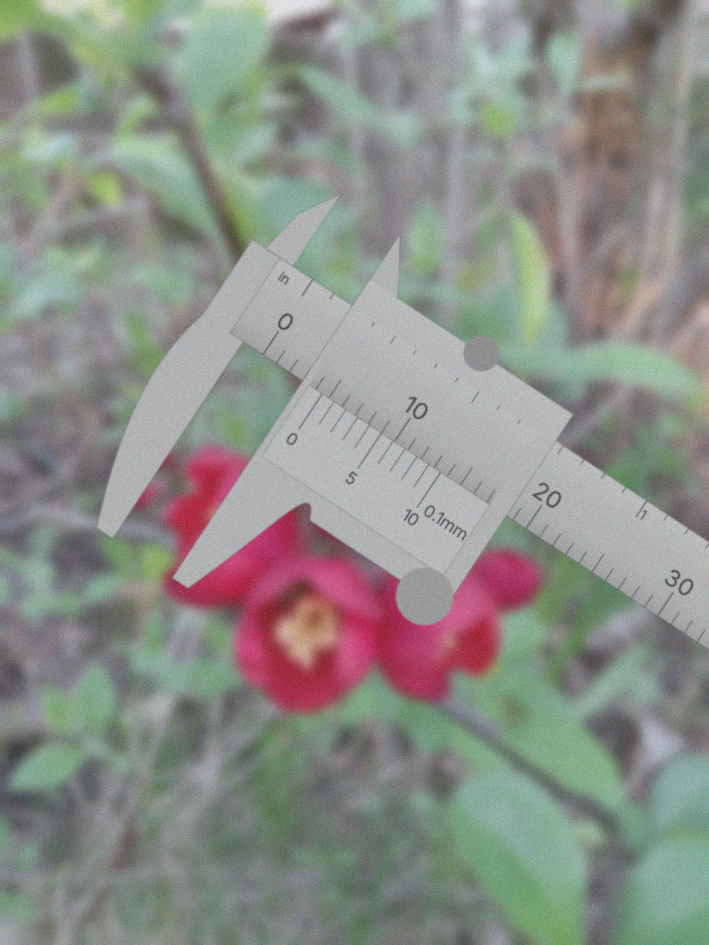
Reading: 4.5,mm
